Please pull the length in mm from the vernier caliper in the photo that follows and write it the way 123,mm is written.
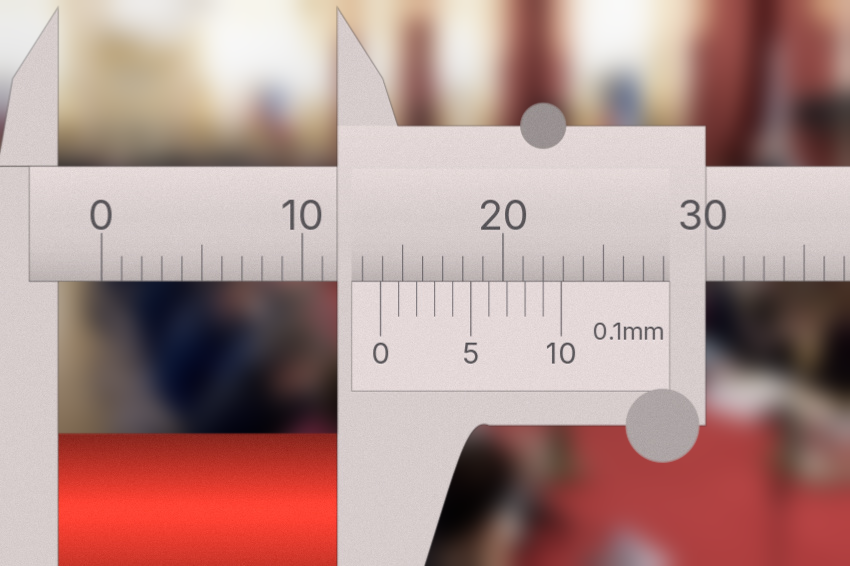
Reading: 13.9,mm
